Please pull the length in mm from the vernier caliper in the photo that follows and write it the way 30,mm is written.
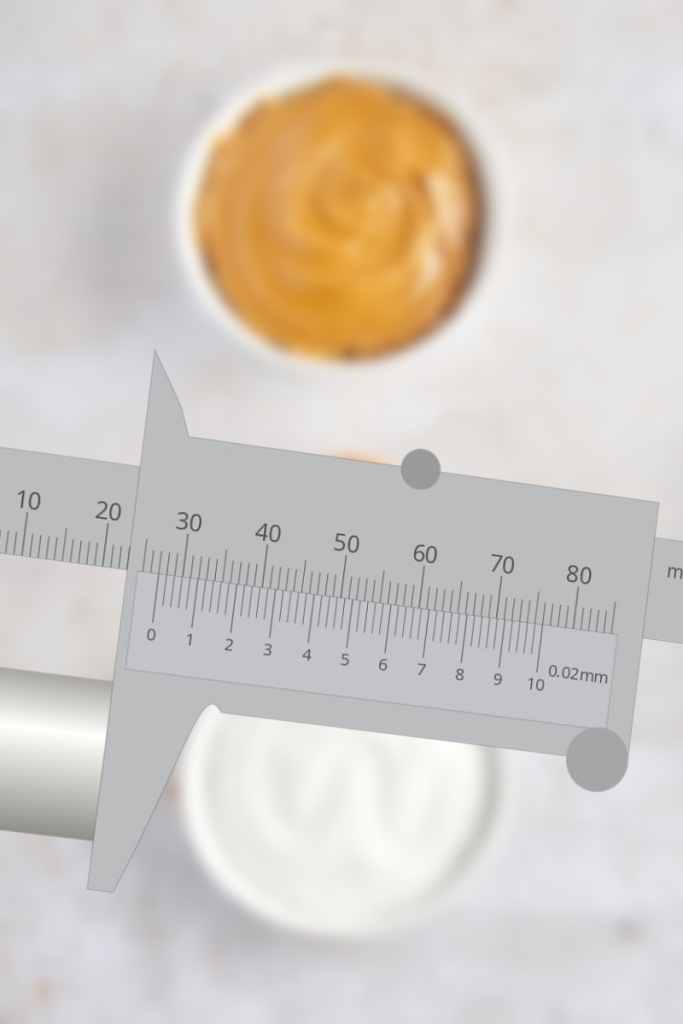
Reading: 27.0,mm
